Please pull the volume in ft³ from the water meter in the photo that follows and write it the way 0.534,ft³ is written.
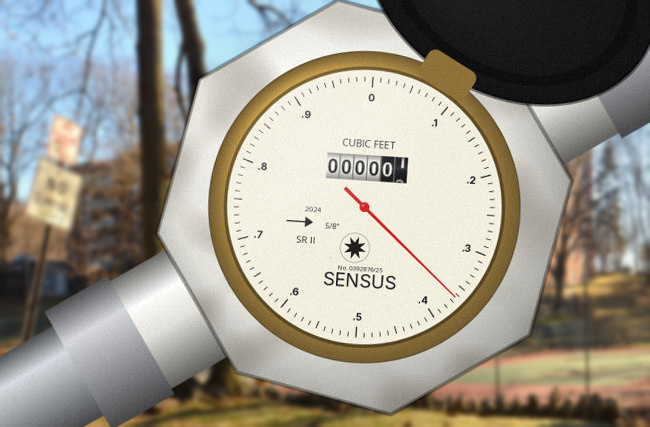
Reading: 1.36,ft³
